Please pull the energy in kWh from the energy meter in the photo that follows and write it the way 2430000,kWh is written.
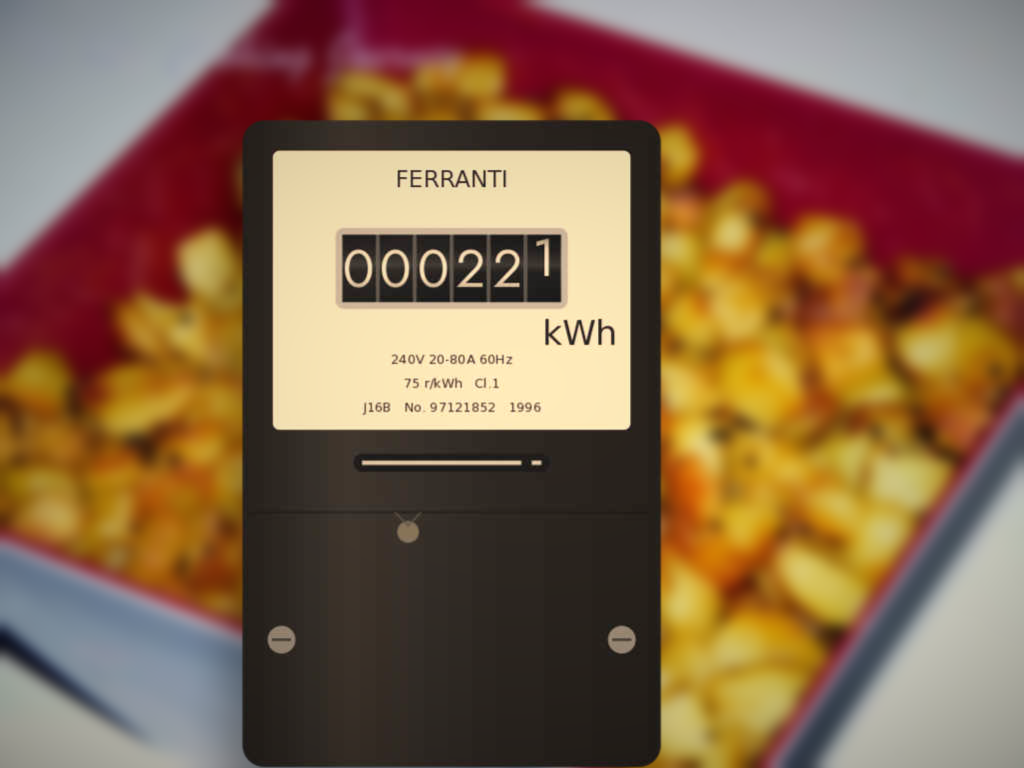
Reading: 221,kWh
